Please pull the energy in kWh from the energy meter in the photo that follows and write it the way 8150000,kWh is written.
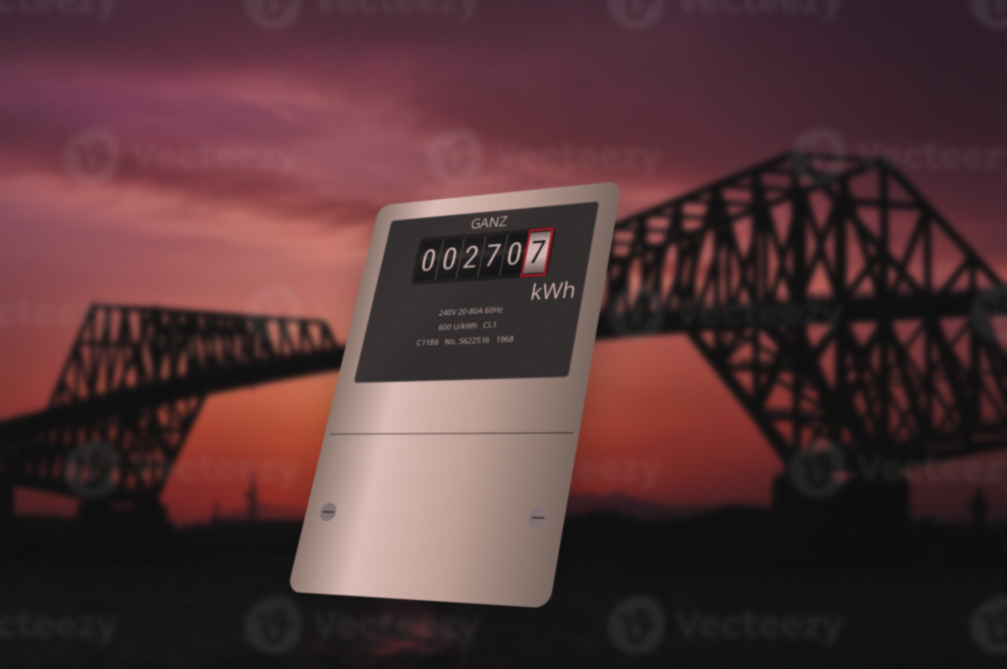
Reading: 270.7,kWh
